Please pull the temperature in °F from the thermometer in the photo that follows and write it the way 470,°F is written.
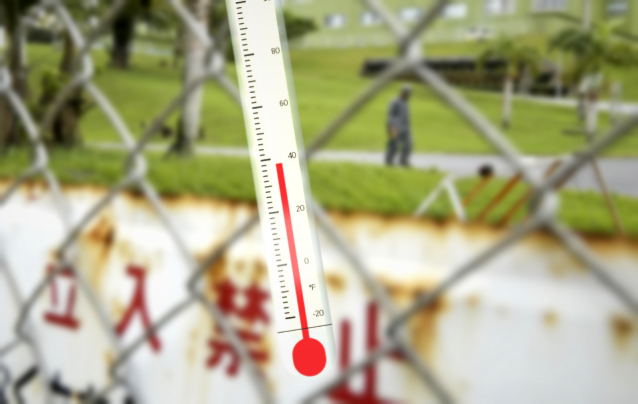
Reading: 38,°F
